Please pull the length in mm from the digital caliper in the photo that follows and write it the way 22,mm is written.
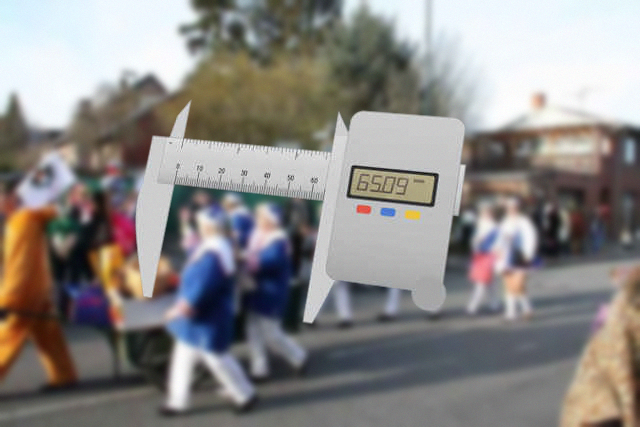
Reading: 65.09,mm
